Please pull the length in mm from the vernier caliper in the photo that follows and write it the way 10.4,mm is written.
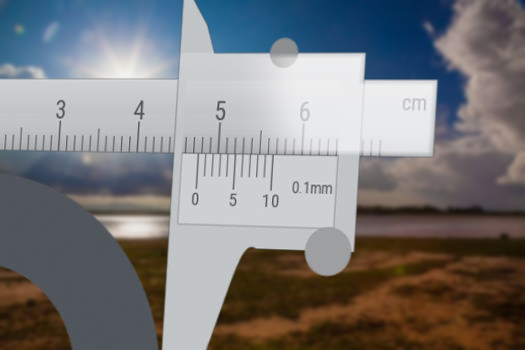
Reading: 47.6,mm
